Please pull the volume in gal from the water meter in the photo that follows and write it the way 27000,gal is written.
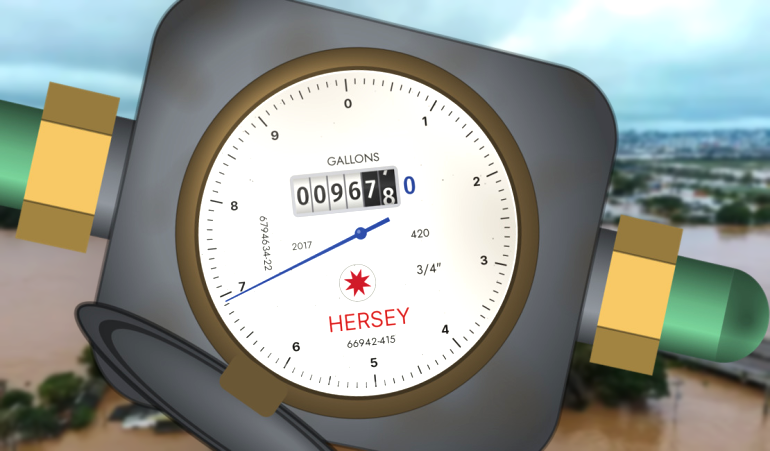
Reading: 96776.9,gal
